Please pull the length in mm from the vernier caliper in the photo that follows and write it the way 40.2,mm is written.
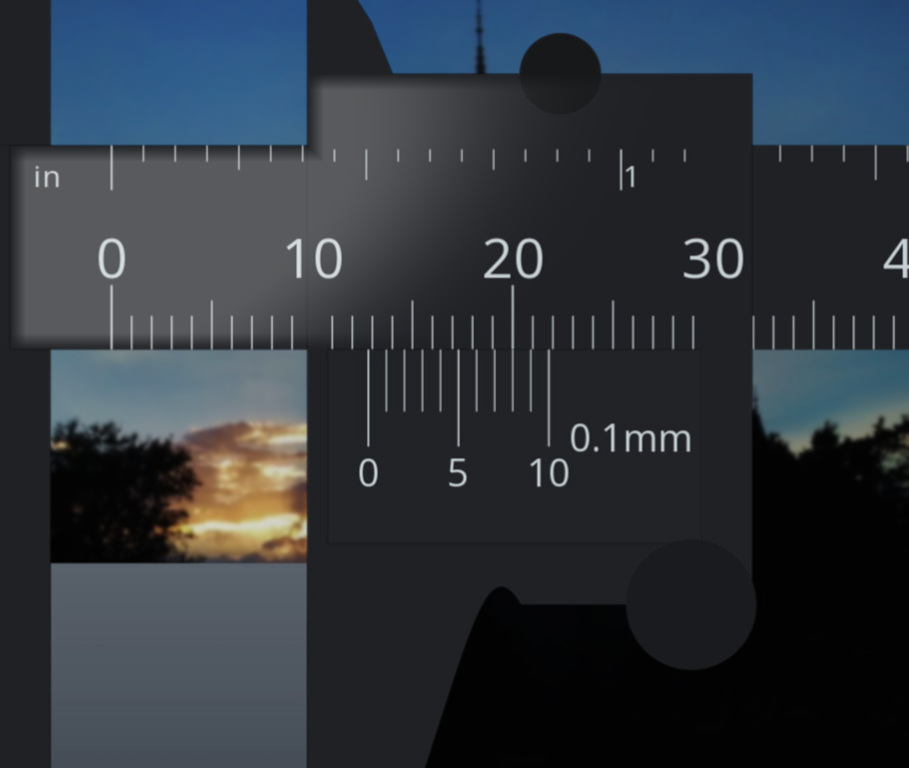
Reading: 12.8,mm
